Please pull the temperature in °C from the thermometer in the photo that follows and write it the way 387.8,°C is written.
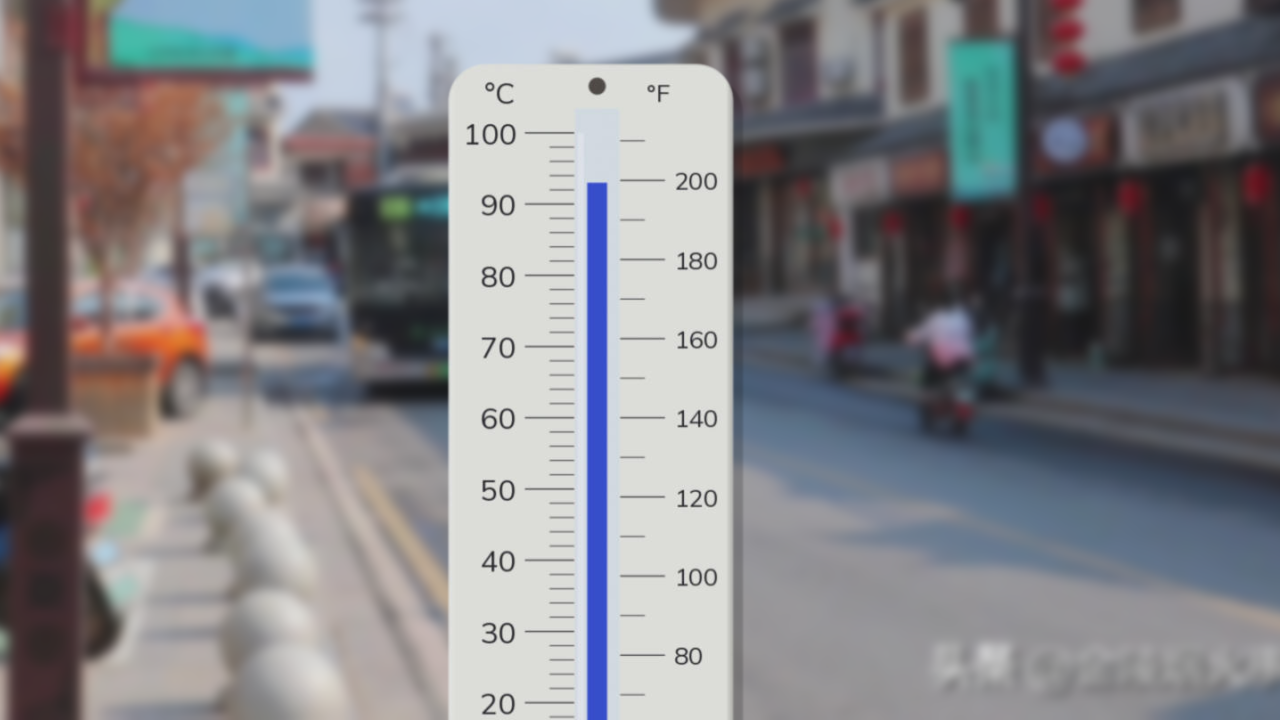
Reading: 93,°C
